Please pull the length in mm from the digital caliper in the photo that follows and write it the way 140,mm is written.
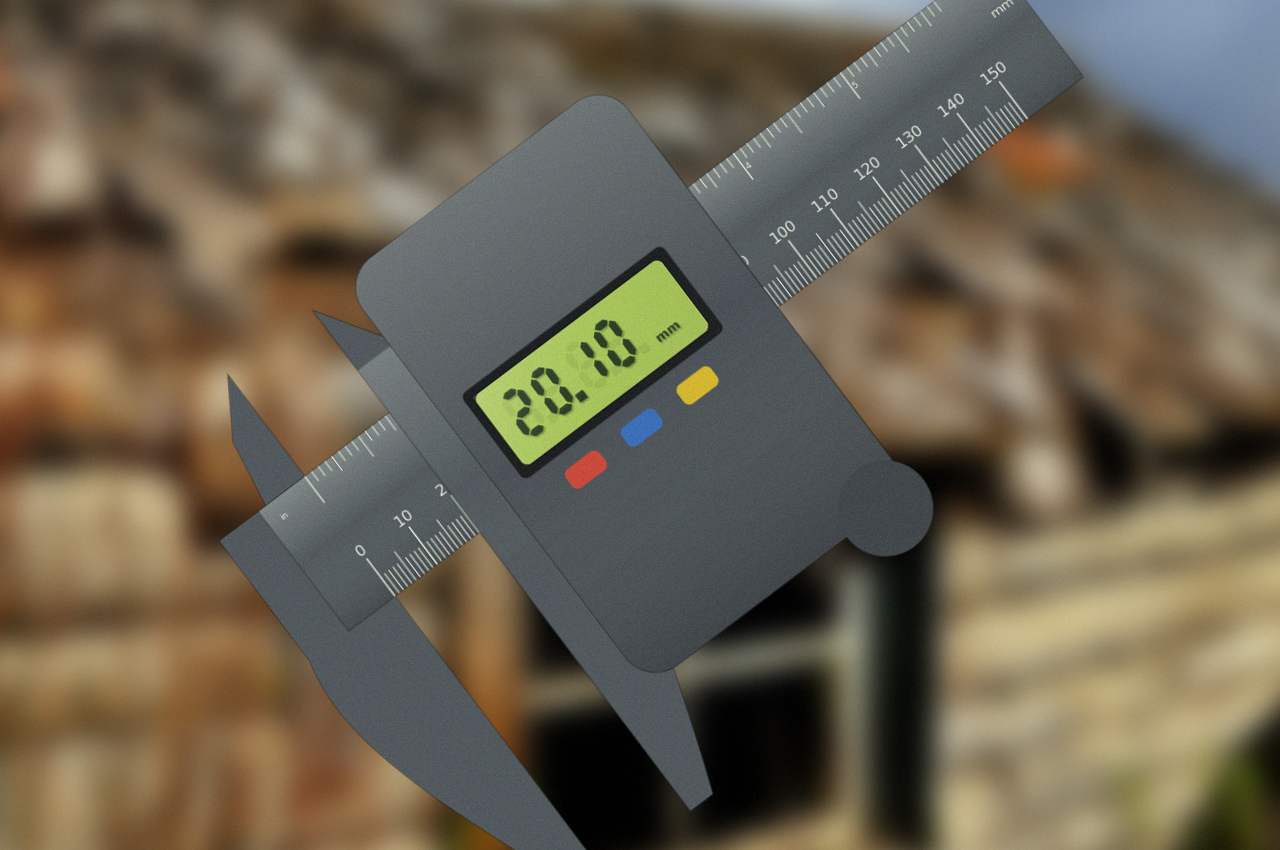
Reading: 20.10,mm
